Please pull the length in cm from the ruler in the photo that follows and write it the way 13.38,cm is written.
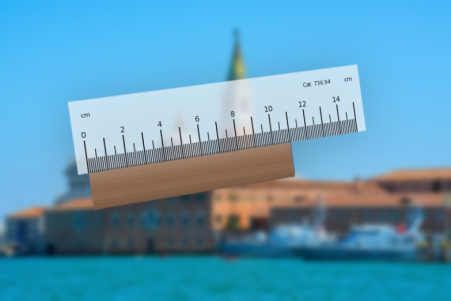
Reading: 11,cm
